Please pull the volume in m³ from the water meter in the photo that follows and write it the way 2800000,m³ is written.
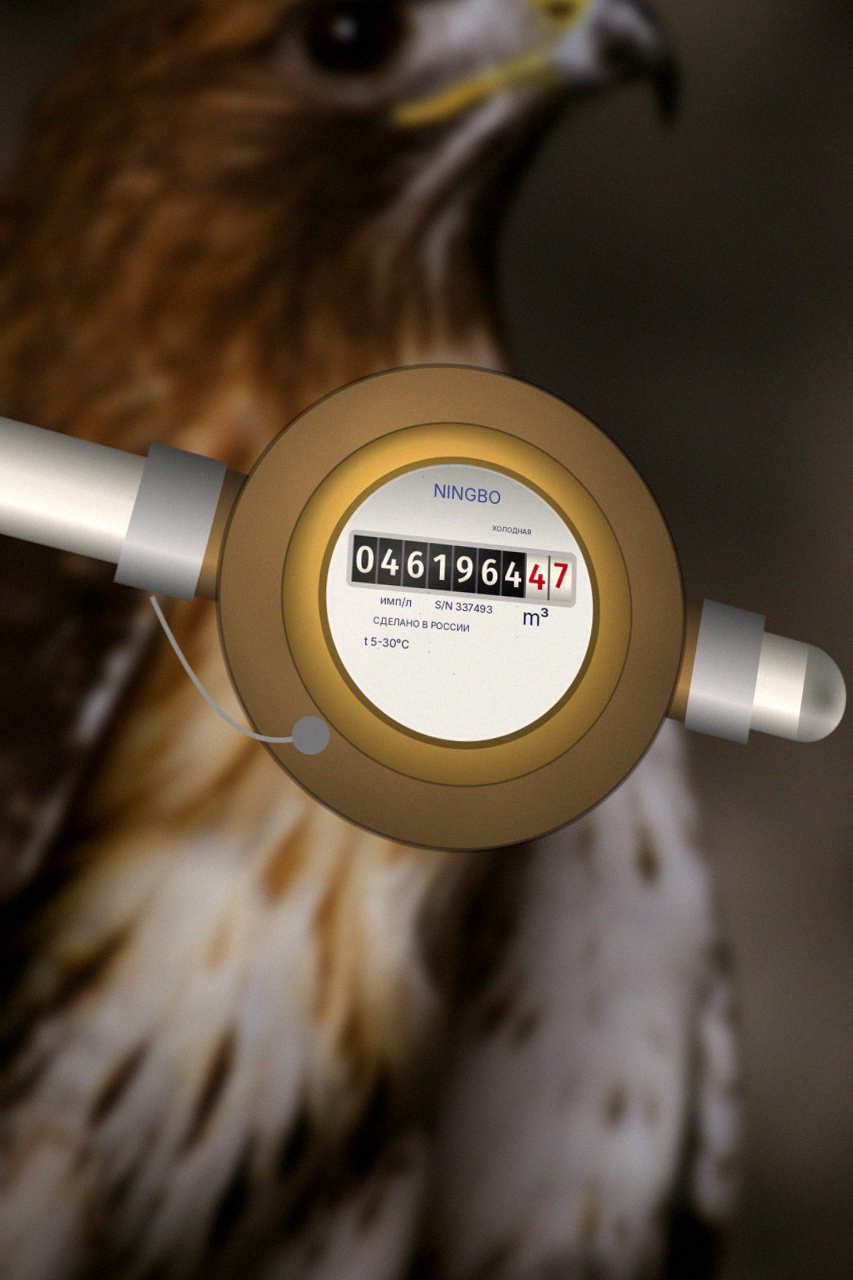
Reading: 461964.47,m³
